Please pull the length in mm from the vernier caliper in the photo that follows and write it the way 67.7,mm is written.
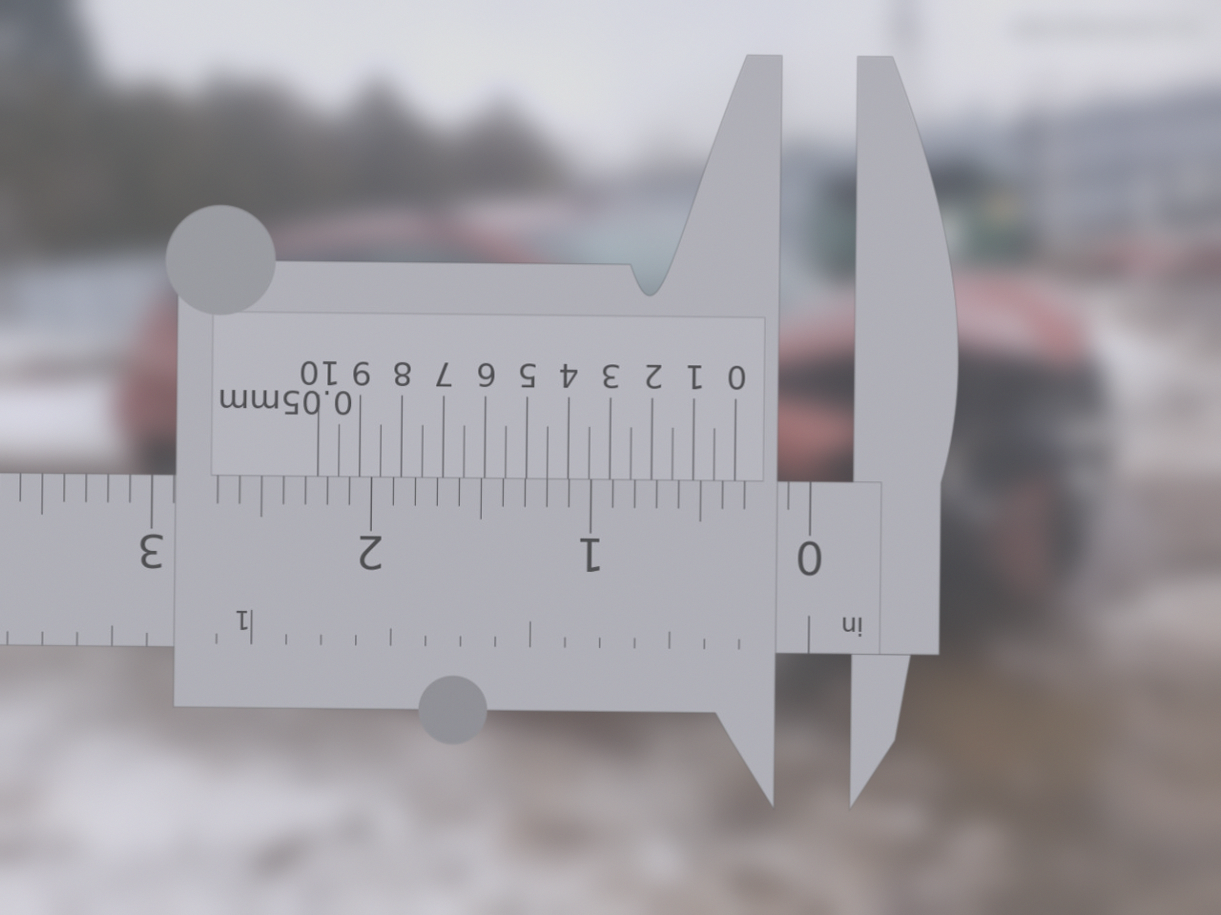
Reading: 3.45,mm
